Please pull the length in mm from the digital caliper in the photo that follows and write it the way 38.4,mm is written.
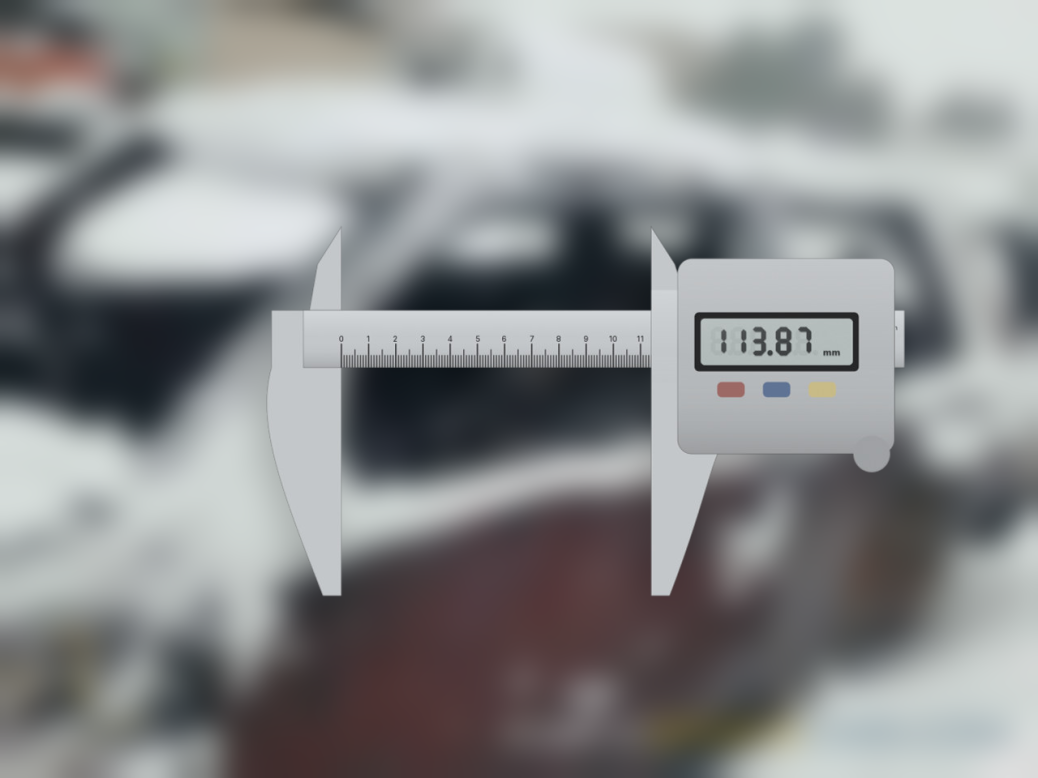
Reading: 113.87,mm
